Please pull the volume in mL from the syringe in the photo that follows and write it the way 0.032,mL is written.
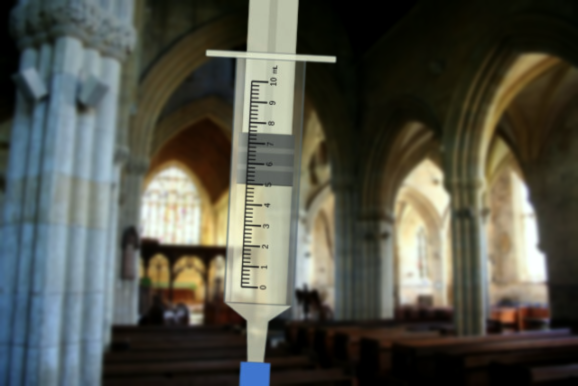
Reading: 5,mL
